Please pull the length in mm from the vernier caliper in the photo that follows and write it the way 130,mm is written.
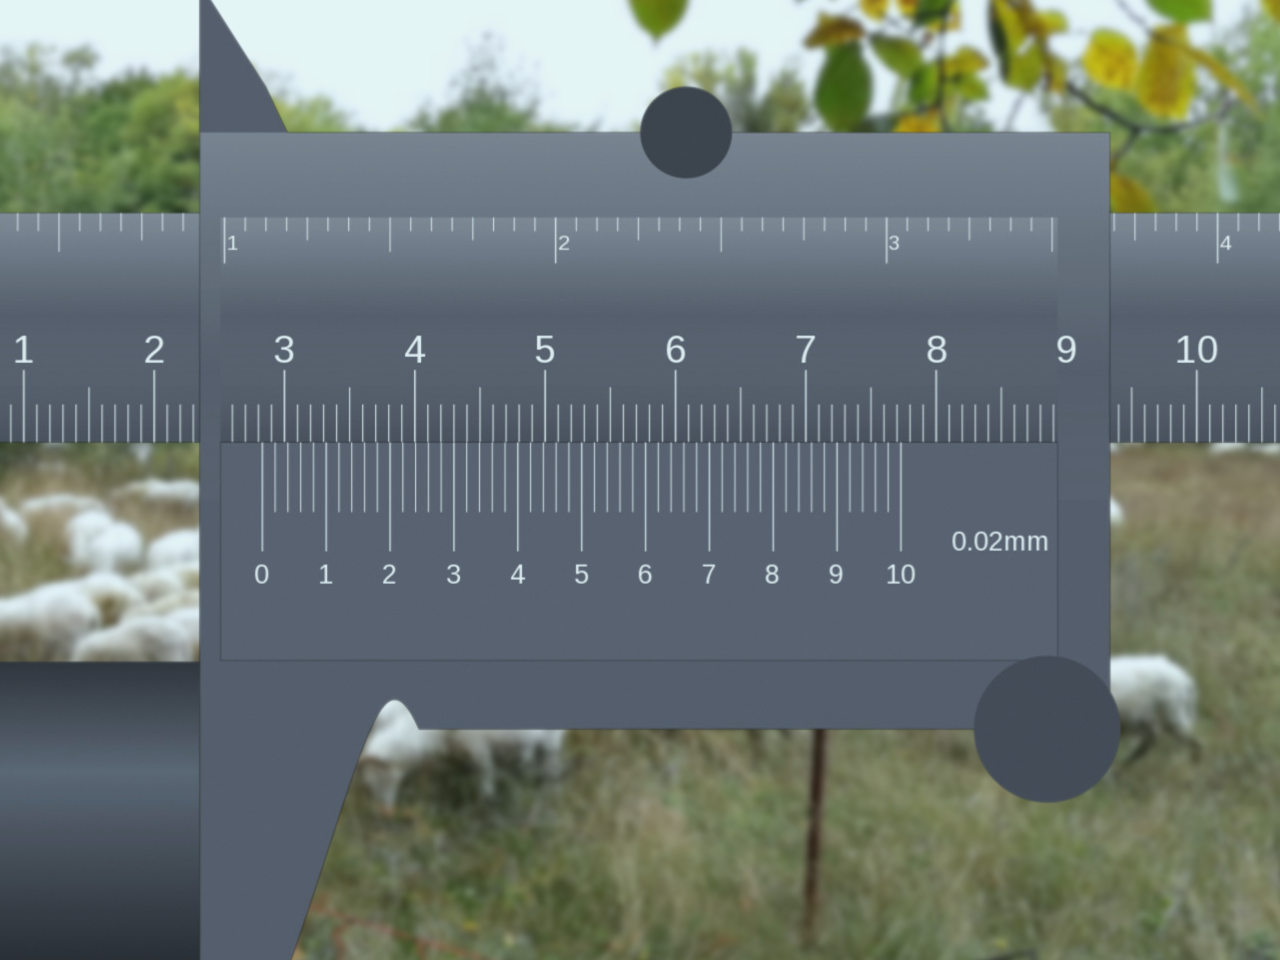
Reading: 28.3,mm
